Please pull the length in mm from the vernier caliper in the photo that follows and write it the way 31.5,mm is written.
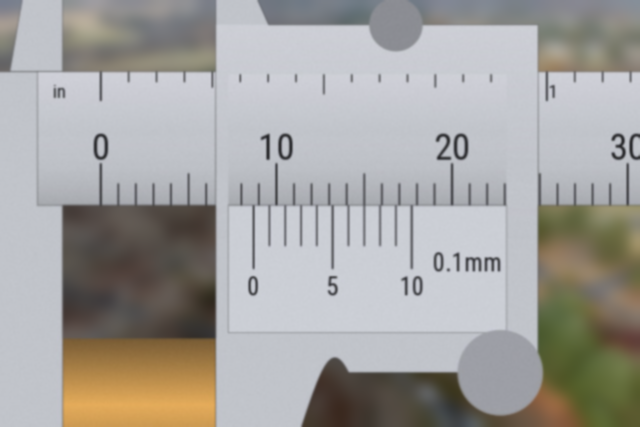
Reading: 8.7,mm
